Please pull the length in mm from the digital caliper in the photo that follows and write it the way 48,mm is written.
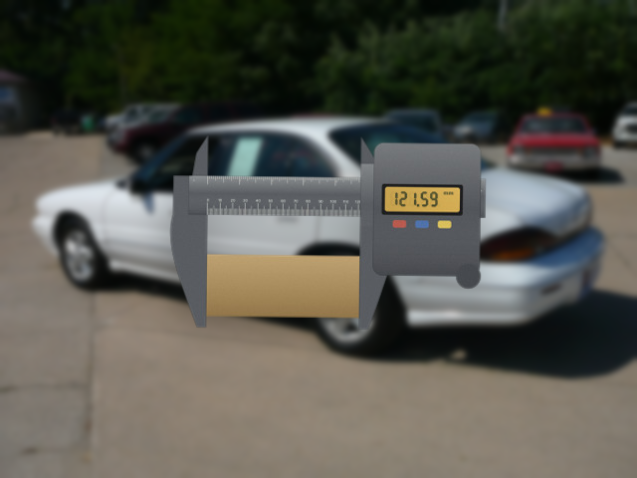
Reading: 121.59,mm
